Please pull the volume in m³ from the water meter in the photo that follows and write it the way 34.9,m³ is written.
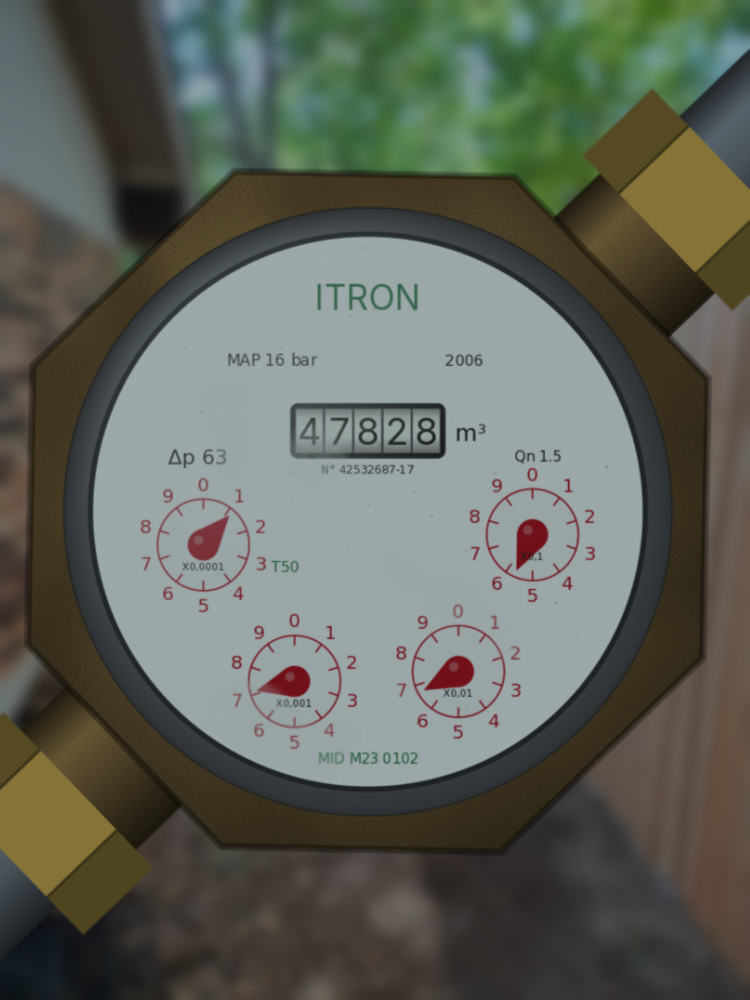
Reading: 47828.5671,m³
